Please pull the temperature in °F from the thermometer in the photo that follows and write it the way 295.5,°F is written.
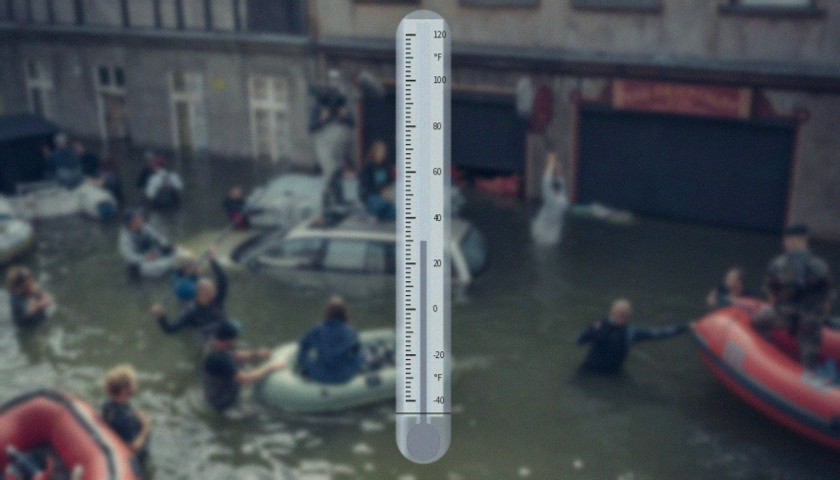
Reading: 30,°F
